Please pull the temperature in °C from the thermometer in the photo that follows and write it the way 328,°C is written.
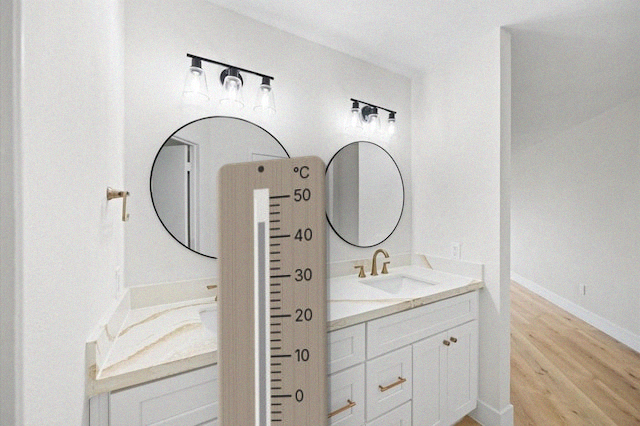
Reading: 44,°C
